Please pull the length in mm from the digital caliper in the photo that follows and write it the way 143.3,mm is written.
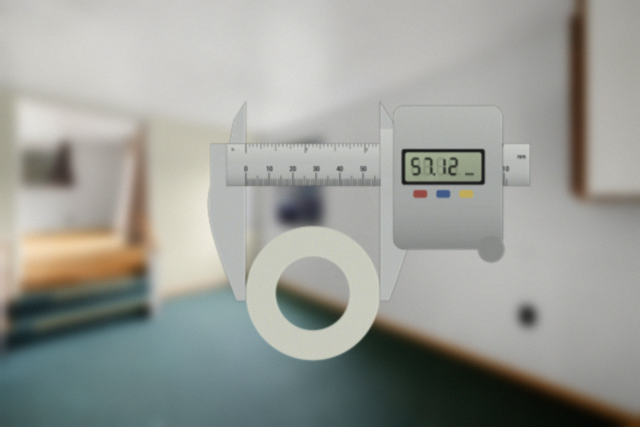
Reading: 57.12,mm
